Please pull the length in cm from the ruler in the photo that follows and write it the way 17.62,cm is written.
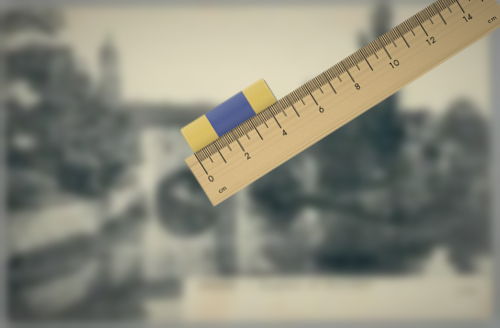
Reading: 4.5,cm
